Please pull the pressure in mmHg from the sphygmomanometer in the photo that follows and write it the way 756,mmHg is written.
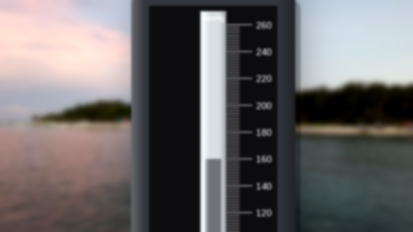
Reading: 160,mmHg
